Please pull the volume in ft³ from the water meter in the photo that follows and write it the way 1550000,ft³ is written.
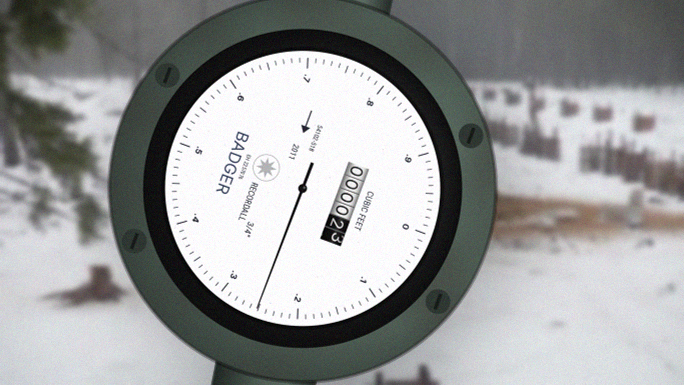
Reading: 23.25,ft³
